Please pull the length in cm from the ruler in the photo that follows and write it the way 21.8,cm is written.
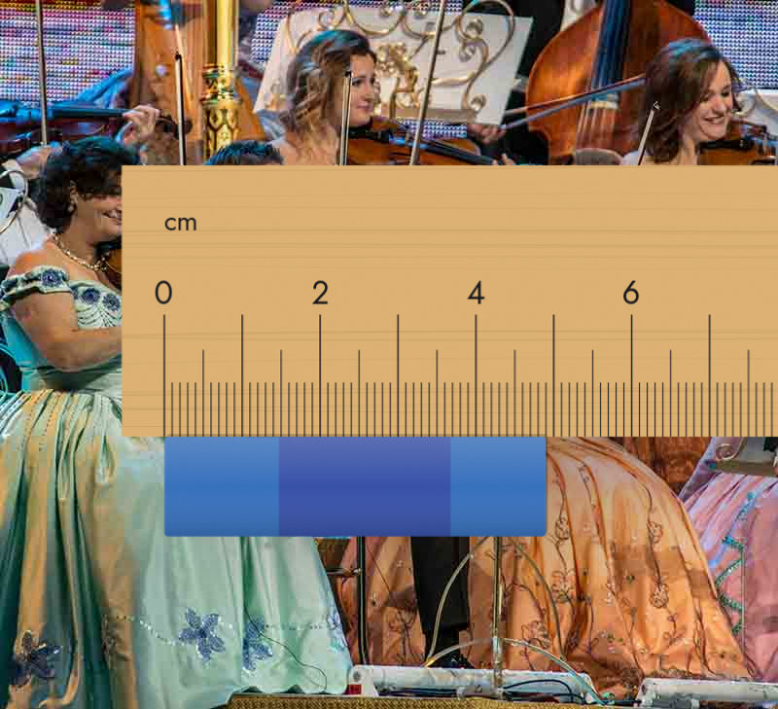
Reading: 4.9,cm
